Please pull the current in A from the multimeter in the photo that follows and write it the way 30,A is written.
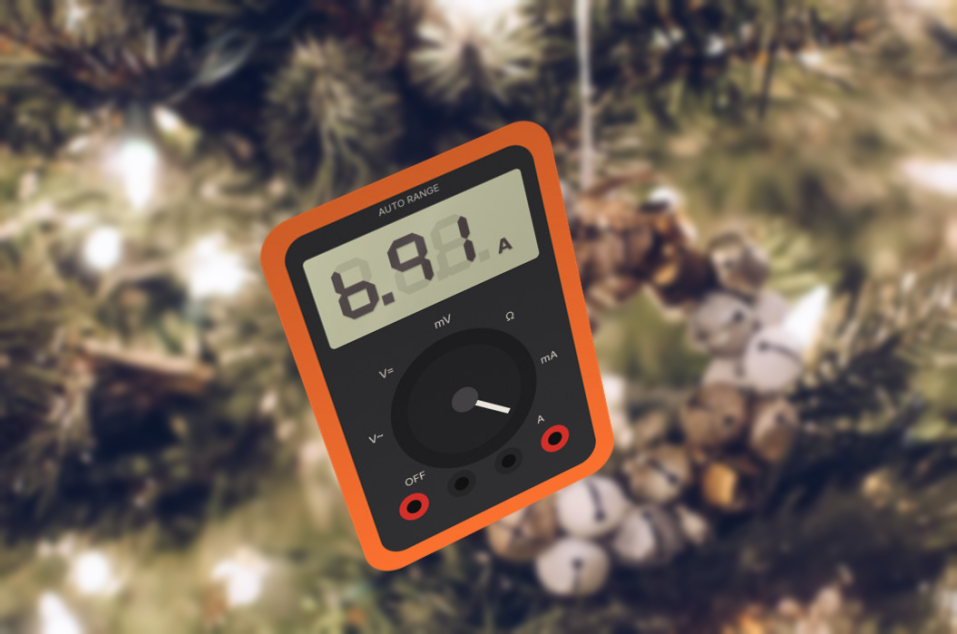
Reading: 6.91,A
